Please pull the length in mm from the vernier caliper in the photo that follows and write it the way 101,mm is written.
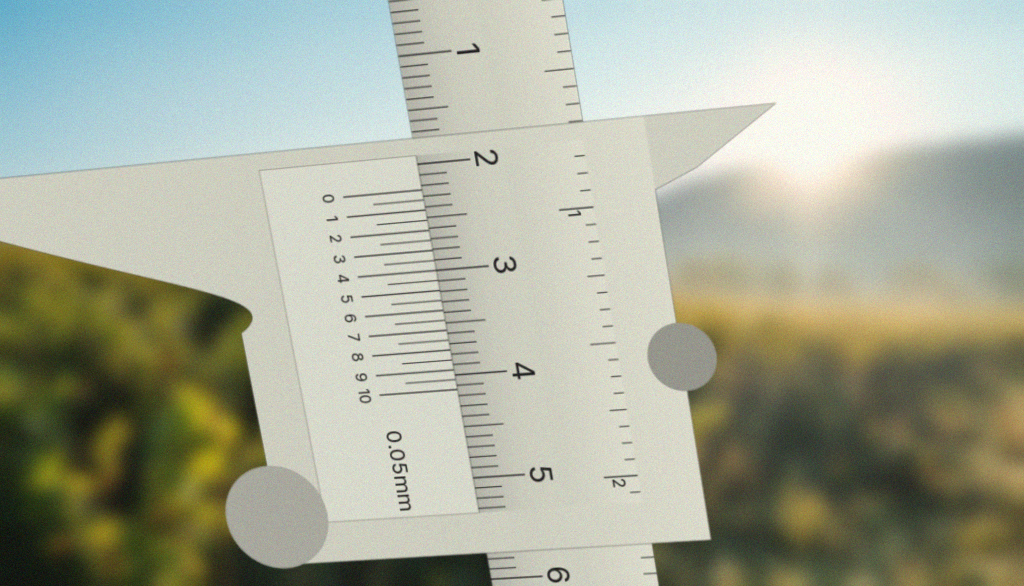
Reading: 22.4,mm
